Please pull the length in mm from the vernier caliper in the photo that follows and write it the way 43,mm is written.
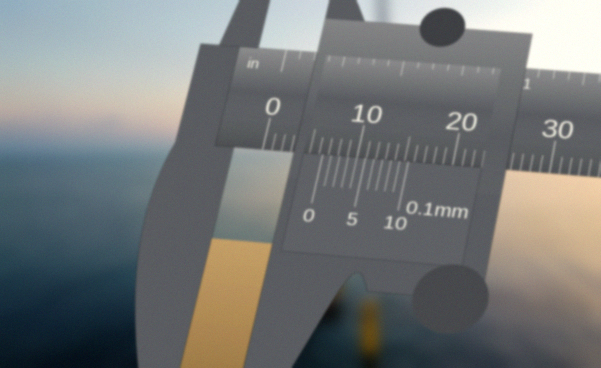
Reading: 6.4,mm
